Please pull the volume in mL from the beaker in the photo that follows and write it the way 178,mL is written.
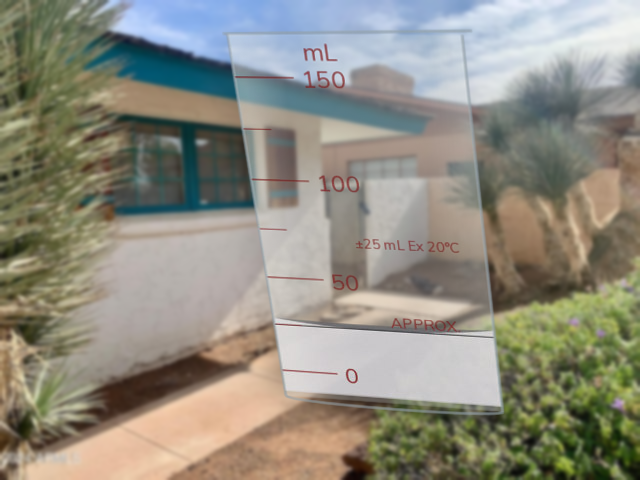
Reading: 25,mL
